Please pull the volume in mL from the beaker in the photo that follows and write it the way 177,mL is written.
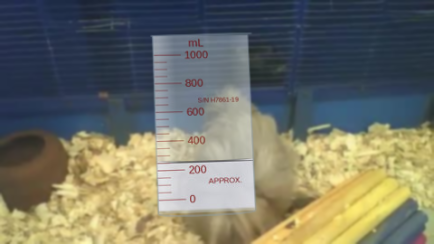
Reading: 250,mL
